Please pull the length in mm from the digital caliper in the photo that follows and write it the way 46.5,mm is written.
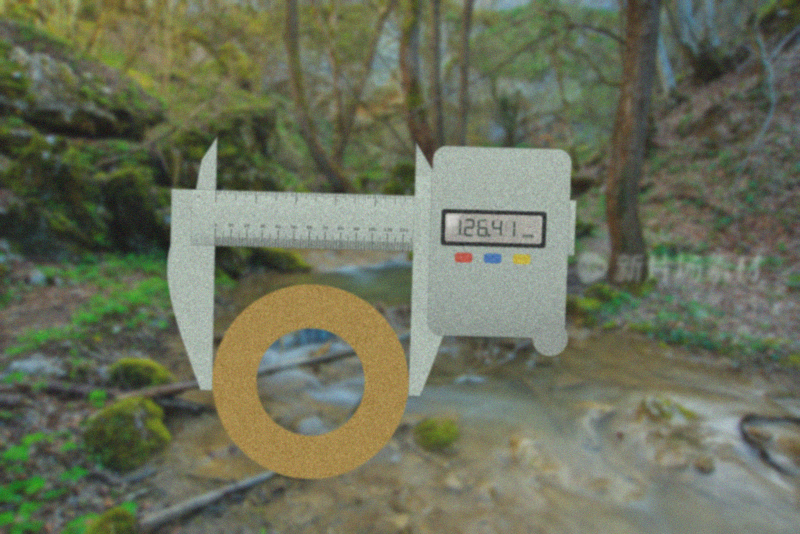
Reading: 126.41,mm
